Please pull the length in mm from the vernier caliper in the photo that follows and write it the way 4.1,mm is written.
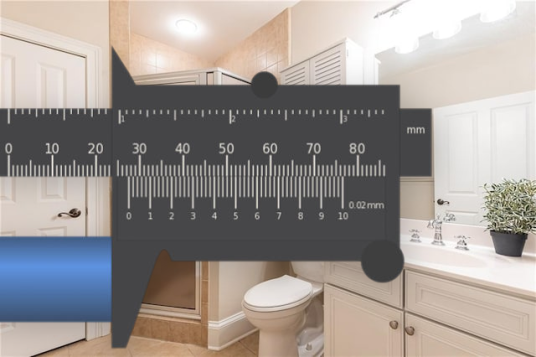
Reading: 27.5,mm
